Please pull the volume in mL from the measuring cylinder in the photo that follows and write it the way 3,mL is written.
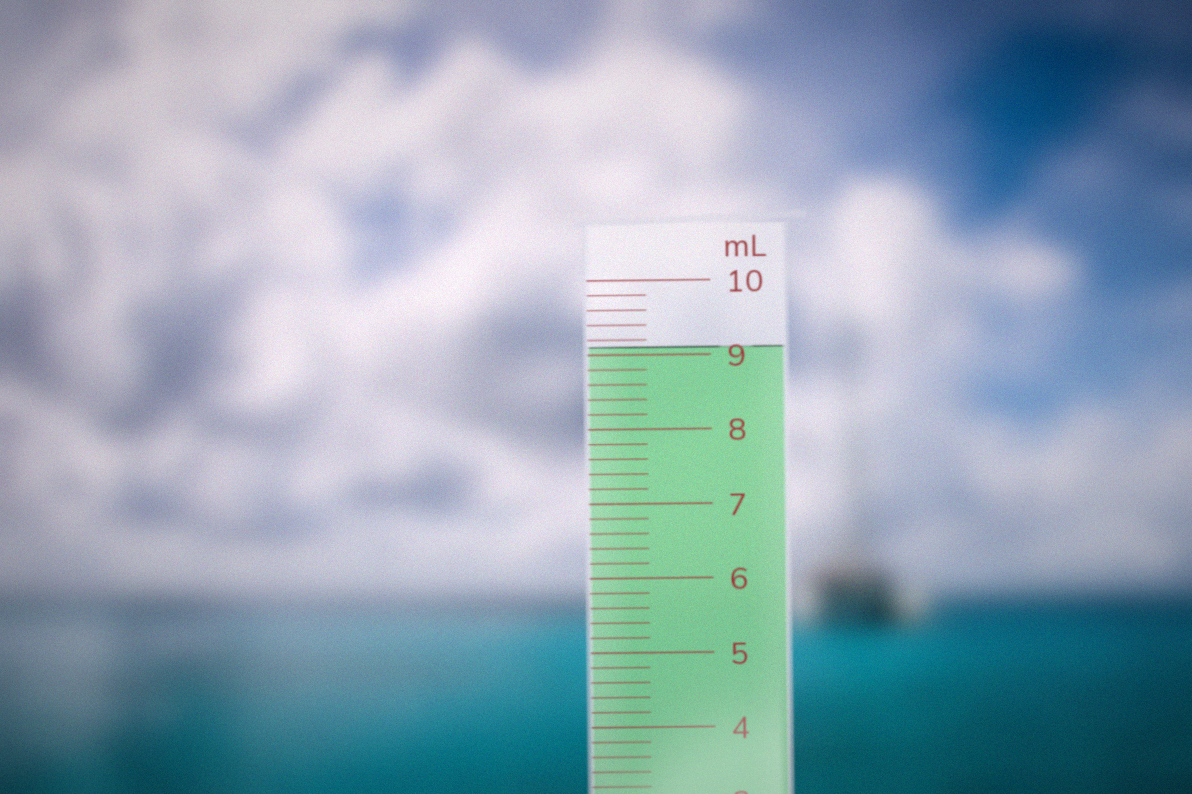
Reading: 9.1,mL
